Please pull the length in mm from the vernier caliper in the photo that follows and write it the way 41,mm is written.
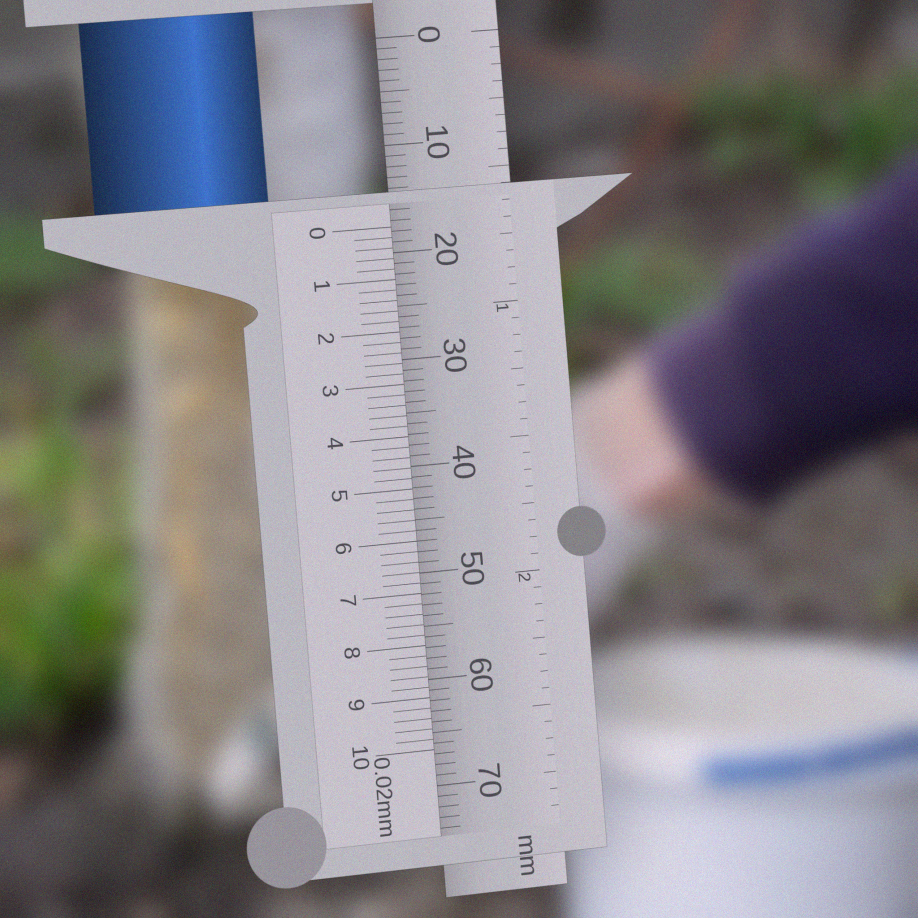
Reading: 17.6,mm
